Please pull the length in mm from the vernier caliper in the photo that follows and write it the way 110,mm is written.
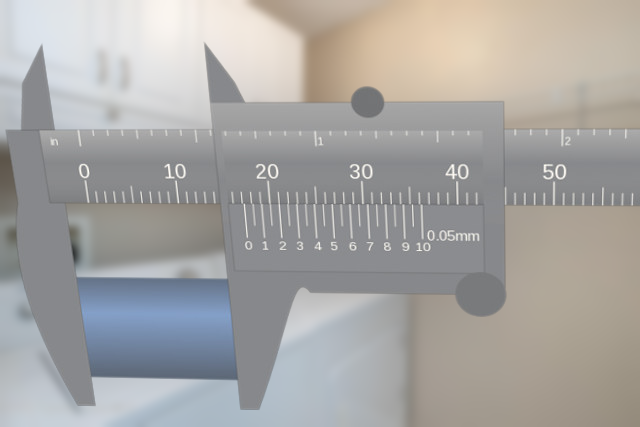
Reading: 17.2,mm
